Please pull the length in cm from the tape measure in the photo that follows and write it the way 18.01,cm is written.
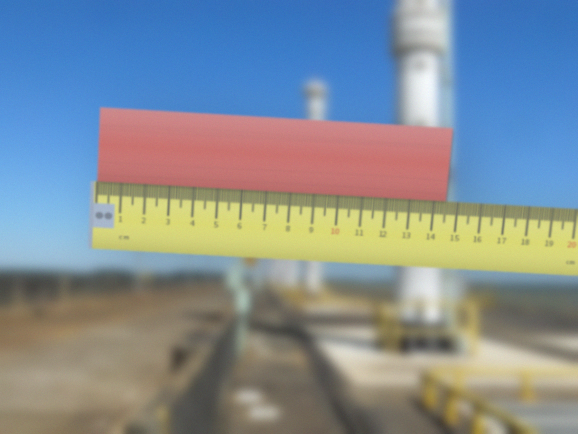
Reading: 14.5,cm
